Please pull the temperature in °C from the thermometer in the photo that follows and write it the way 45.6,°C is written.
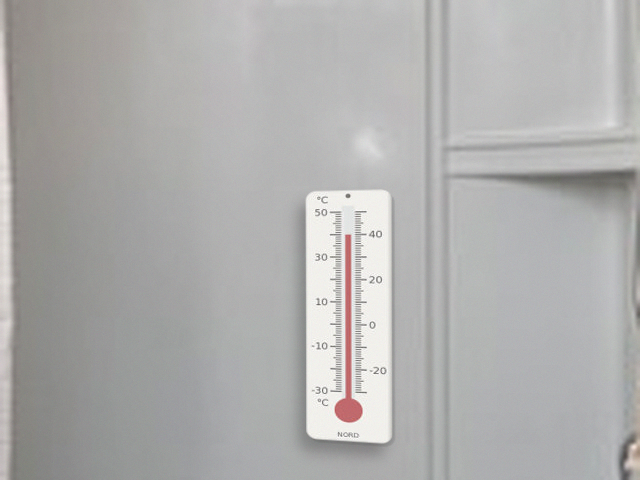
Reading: 40,°C
